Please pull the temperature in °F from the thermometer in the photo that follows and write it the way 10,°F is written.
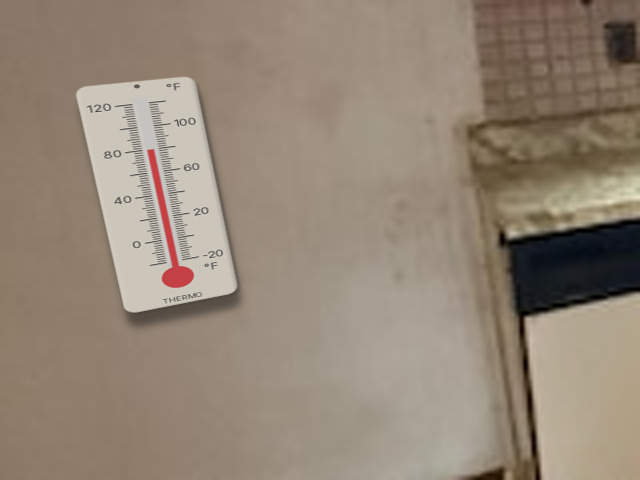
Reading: 80,°F
